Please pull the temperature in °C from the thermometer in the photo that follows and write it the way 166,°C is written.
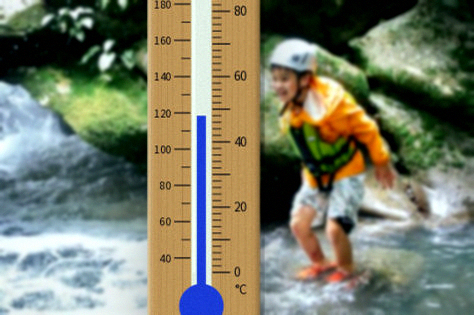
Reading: 48,°C
